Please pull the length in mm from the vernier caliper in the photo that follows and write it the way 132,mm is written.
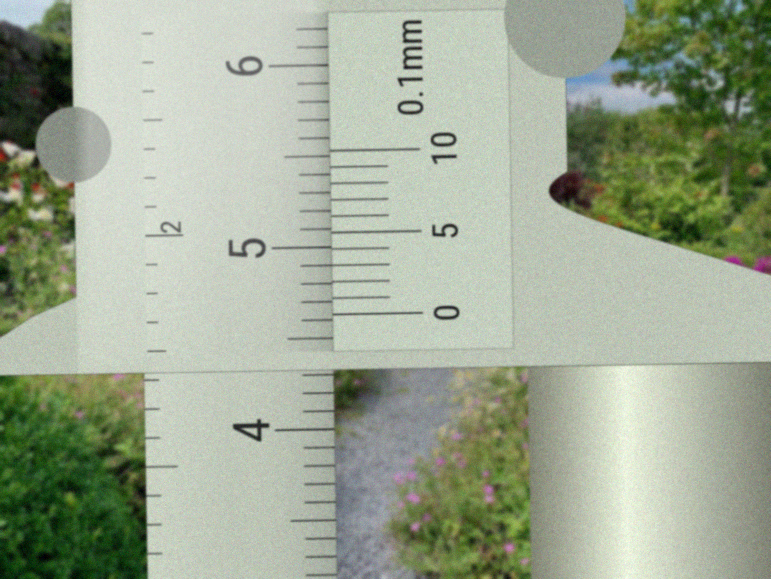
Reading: 46.3,mm
